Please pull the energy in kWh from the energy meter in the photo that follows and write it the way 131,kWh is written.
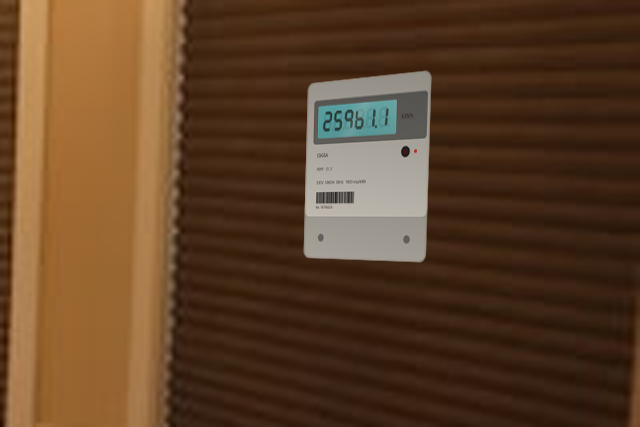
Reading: 25961.1,kWh
